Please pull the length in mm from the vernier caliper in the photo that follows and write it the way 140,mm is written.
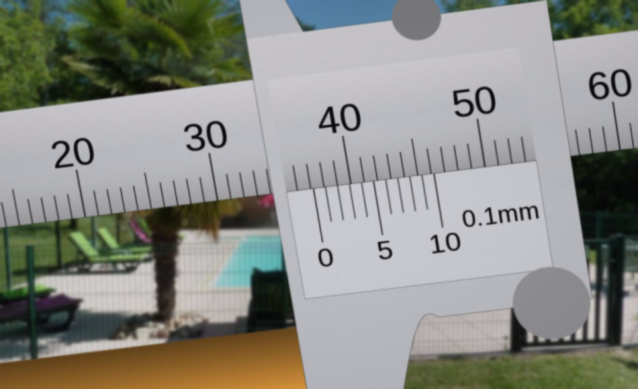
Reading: 37.2,mm
